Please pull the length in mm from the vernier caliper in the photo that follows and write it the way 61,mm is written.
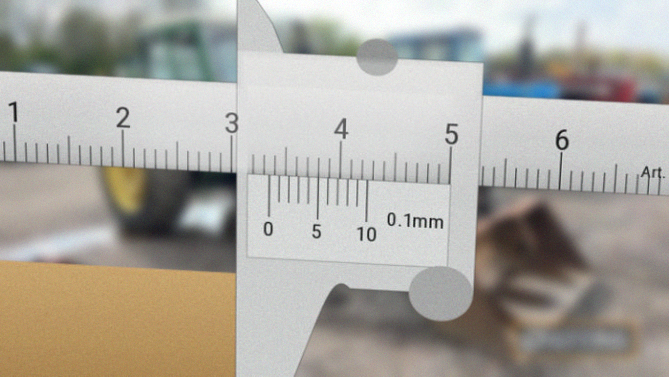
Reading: 33.5,mm
